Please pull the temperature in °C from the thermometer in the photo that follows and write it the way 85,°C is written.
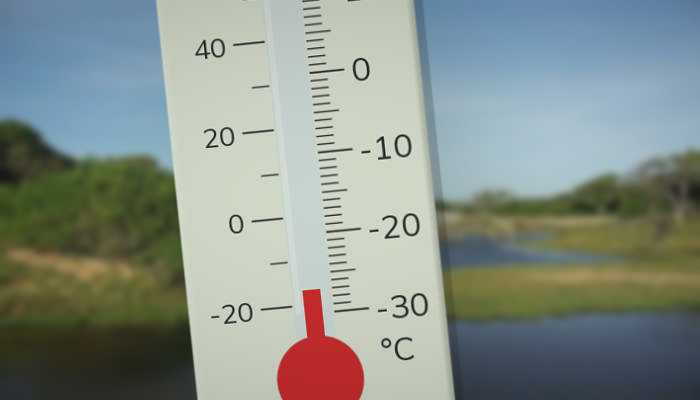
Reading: -27,°C
